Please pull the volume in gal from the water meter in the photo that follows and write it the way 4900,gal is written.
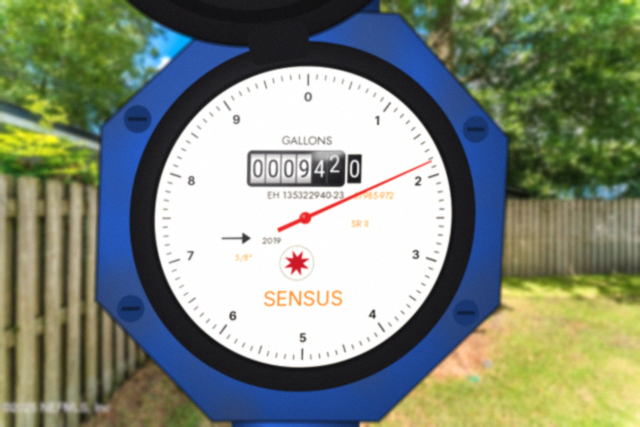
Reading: 9421.8,gal
